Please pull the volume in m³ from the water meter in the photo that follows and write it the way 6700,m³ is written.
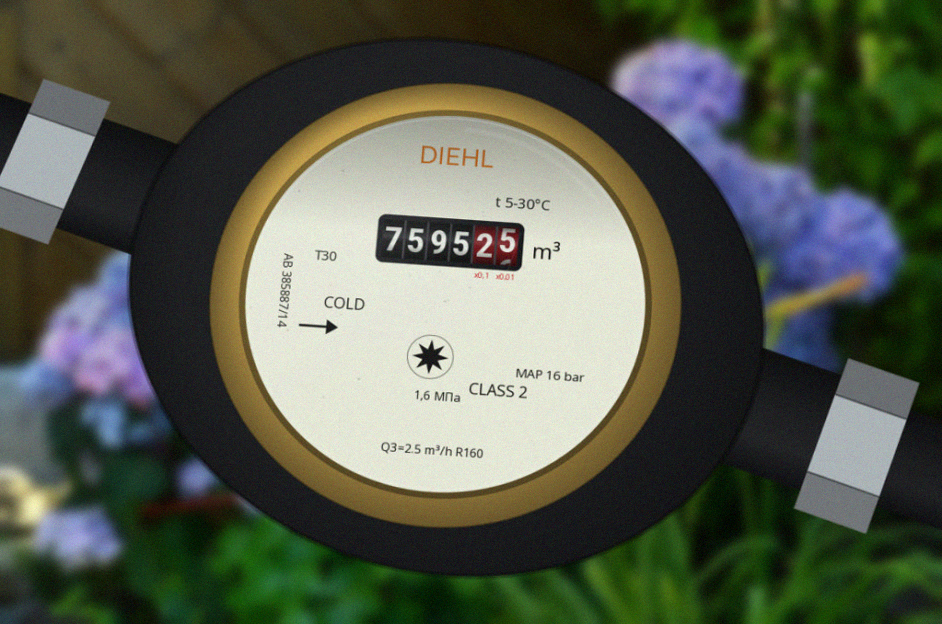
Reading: 7595.25,m³
